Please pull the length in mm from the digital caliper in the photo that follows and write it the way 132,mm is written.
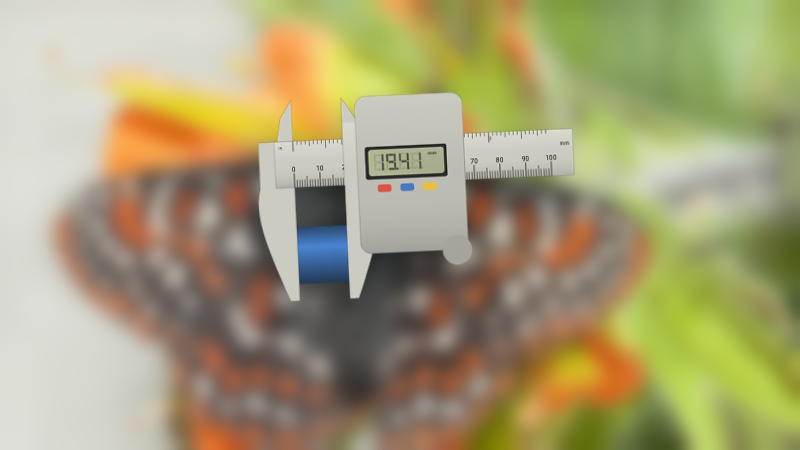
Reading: 19.41,mm
